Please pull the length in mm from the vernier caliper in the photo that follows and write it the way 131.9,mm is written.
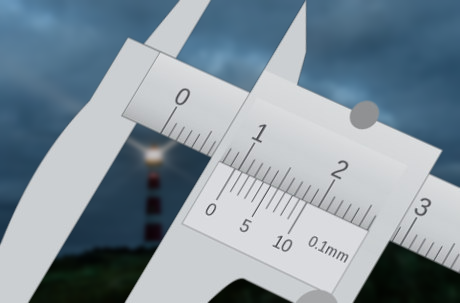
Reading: 9.6,mm
